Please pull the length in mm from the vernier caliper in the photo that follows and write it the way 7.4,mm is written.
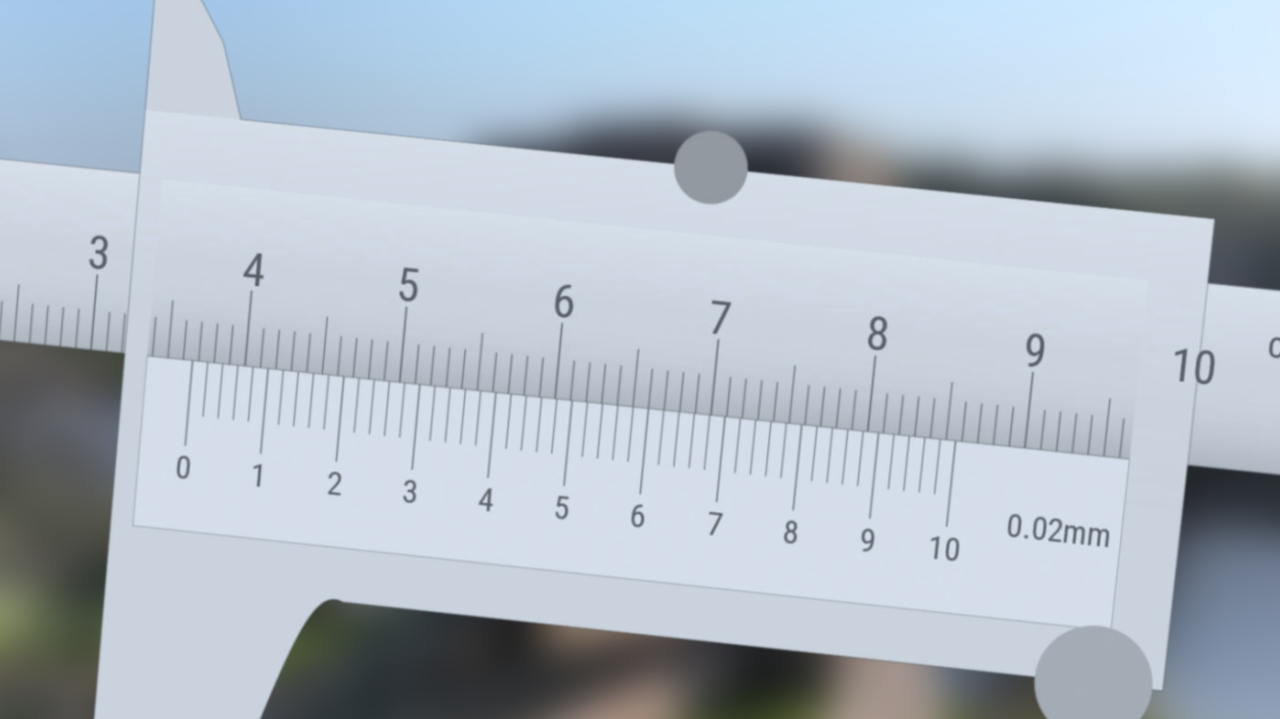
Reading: 36.6,mm
